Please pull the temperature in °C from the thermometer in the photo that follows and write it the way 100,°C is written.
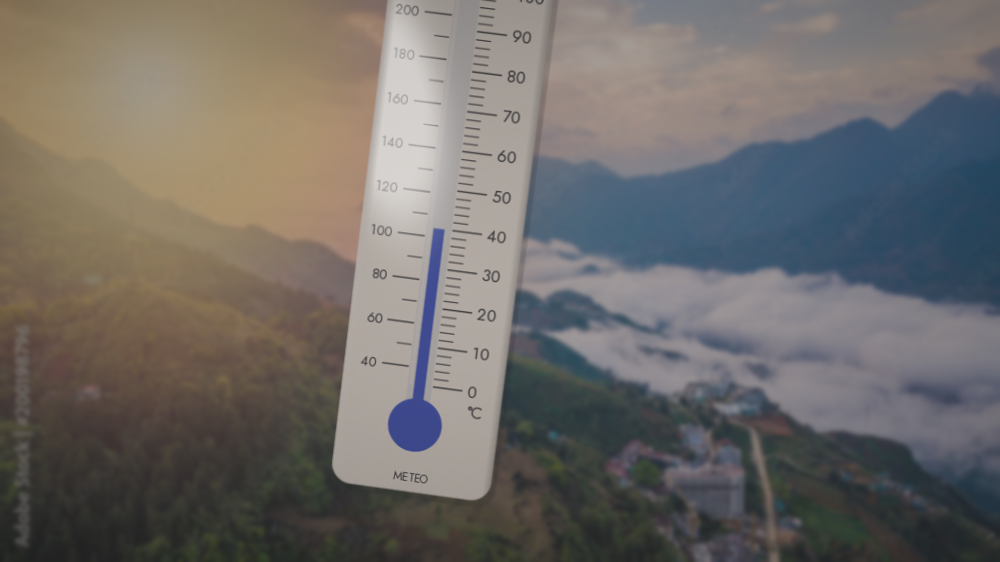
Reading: 40,°C
